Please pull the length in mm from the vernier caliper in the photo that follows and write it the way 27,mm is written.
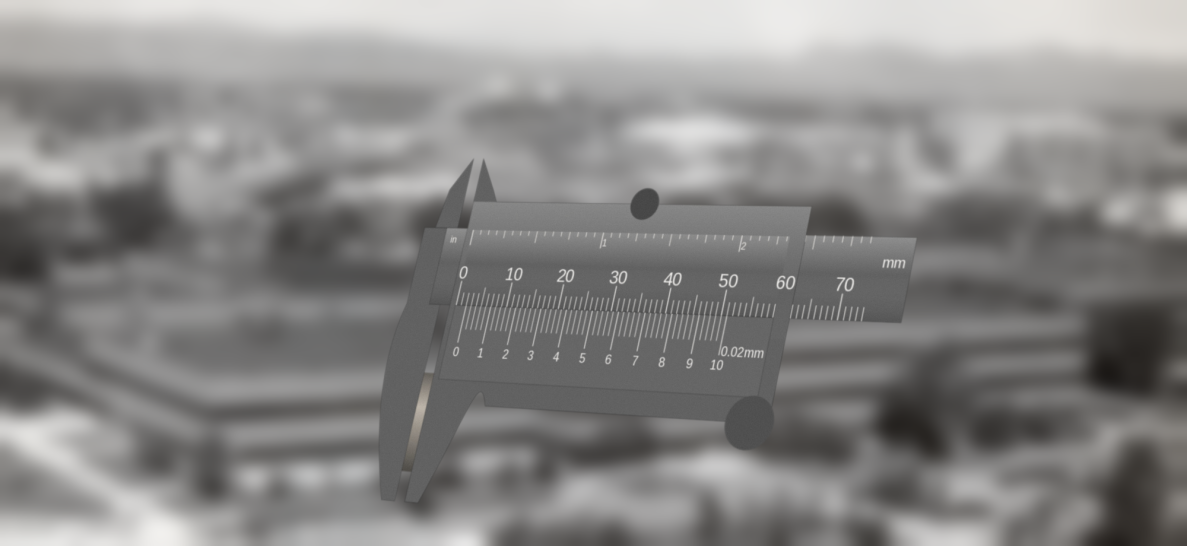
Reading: 2.0,mm
